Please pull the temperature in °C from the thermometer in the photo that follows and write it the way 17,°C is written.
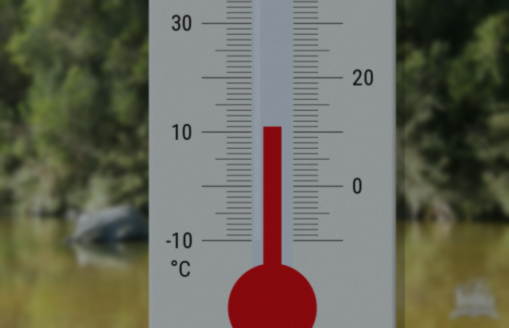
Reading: 11,°C
